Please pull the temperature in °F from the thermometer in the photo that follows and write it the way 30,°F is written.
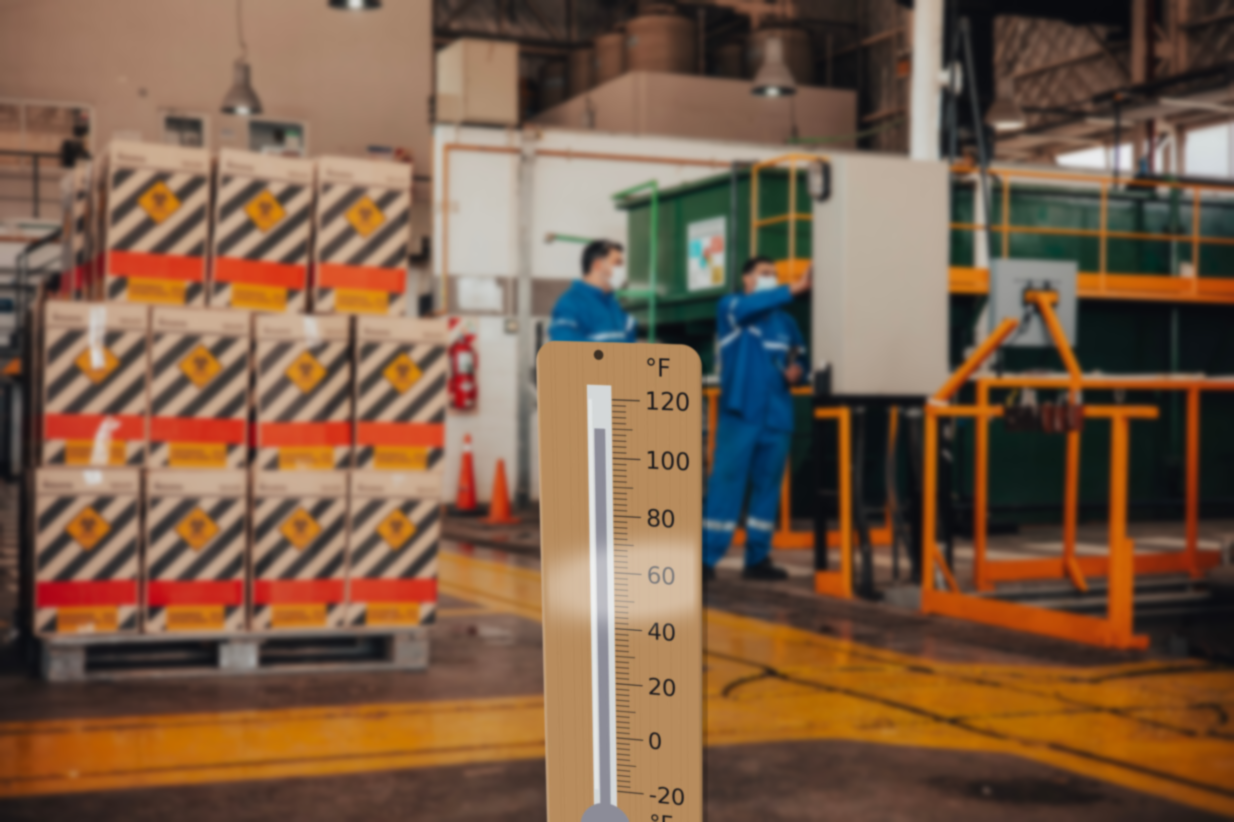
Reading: 110,°F
